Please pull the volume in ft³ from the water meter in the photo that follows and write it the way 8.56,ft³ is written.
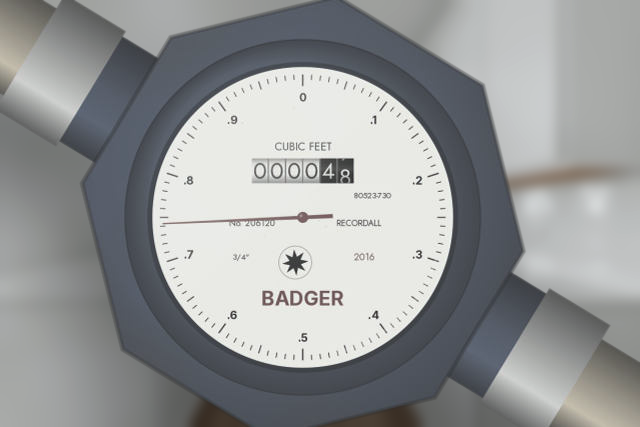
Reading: 47.74,ft³
